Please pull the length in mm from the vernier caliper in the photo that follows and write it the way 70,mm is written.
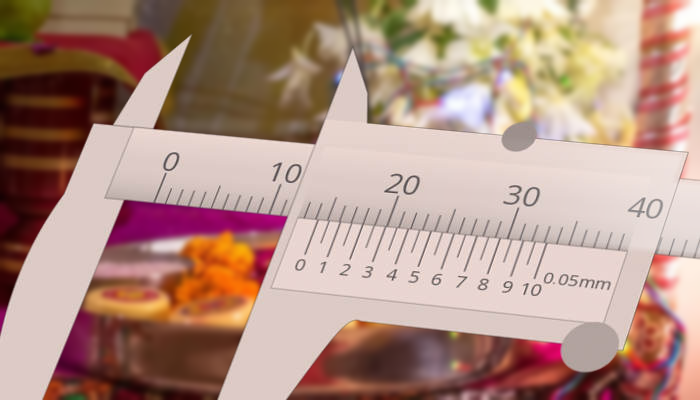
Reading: 14.2,mm
